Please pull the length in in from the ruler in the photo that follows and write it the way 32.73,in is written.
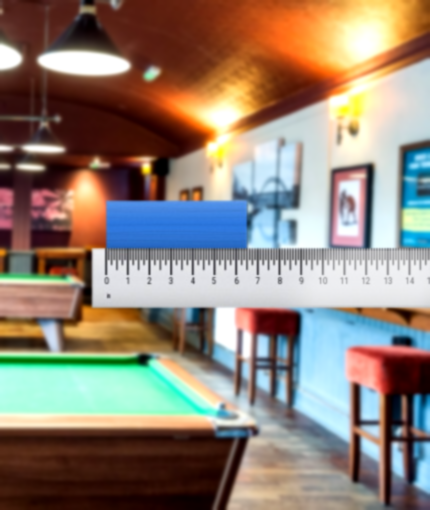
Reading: 6.5,in
